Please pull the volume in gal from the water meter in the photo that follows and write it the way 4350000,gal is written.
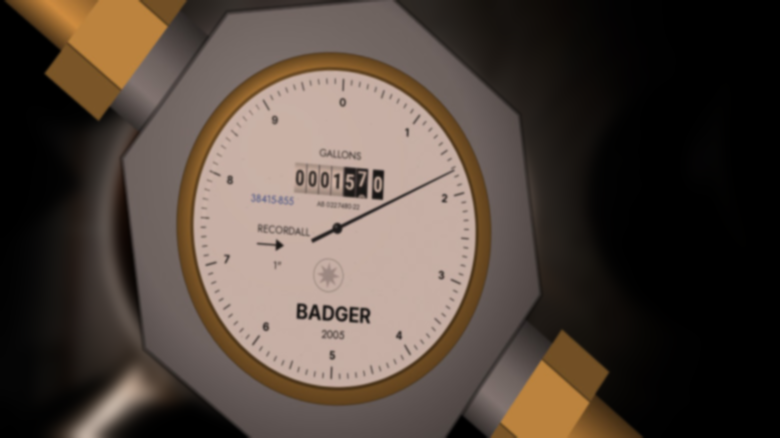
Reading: 1571.7,gal
